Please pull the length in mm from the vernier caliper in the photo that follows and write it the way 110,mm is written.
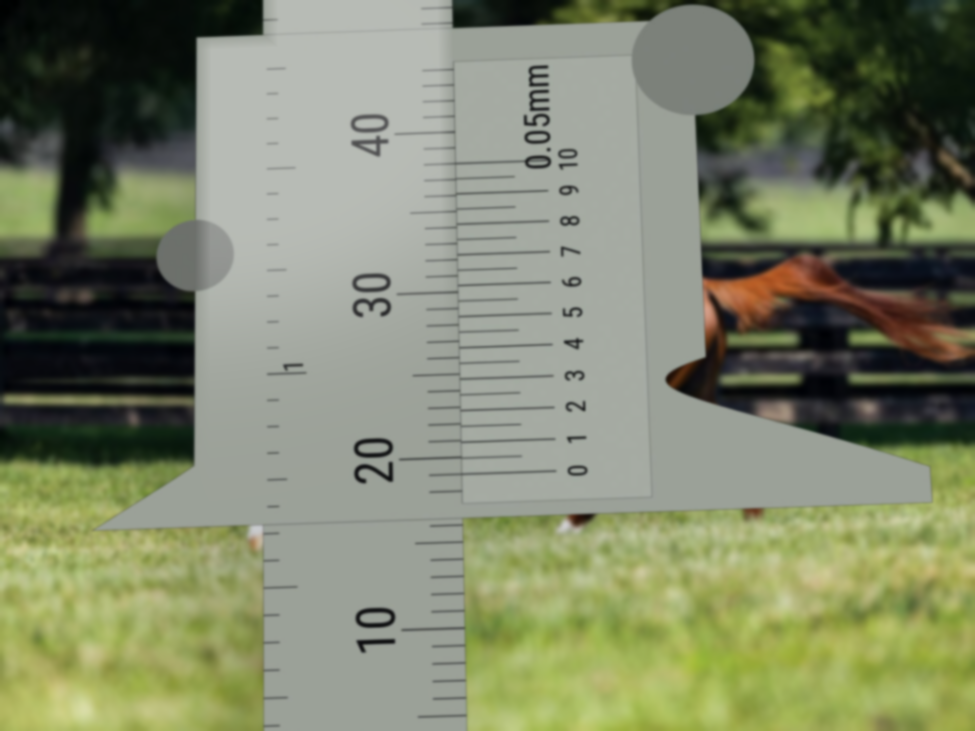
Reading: 19.0,mm
